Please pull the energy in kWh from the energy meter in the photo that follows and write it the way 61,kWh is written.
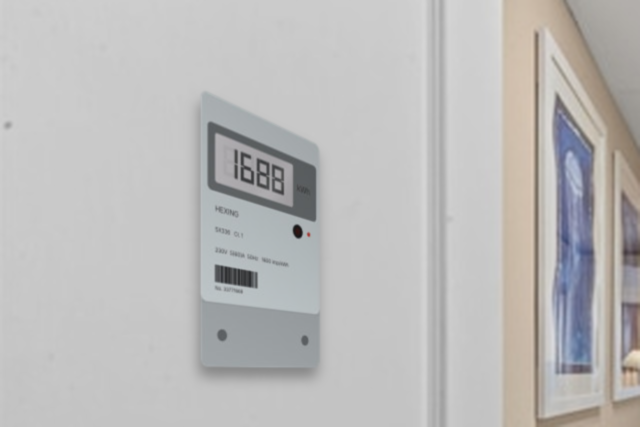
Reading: 1688,kWh
